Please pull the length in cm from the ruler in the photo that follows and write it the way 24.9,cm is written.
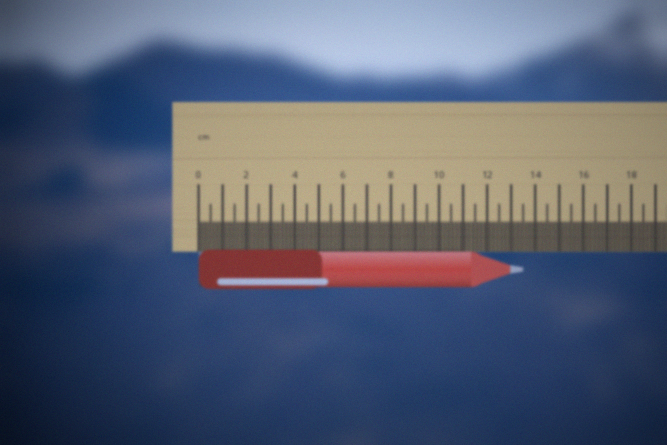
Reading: 13.5,cm
